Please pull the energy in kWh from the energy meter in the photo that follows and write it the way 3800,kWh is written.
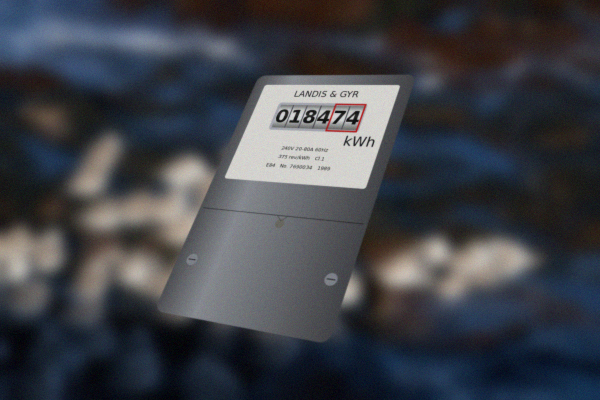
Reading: 184.74,kWh
